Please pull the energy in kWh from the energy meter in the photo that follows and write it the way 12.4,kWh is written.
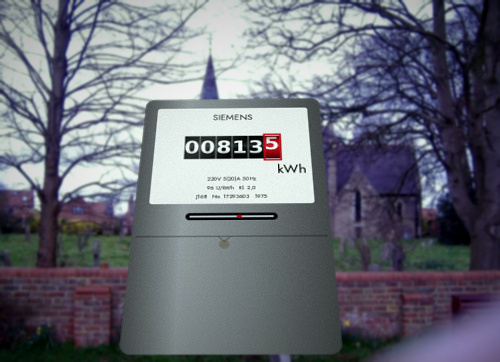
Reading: 813.5,kWh
